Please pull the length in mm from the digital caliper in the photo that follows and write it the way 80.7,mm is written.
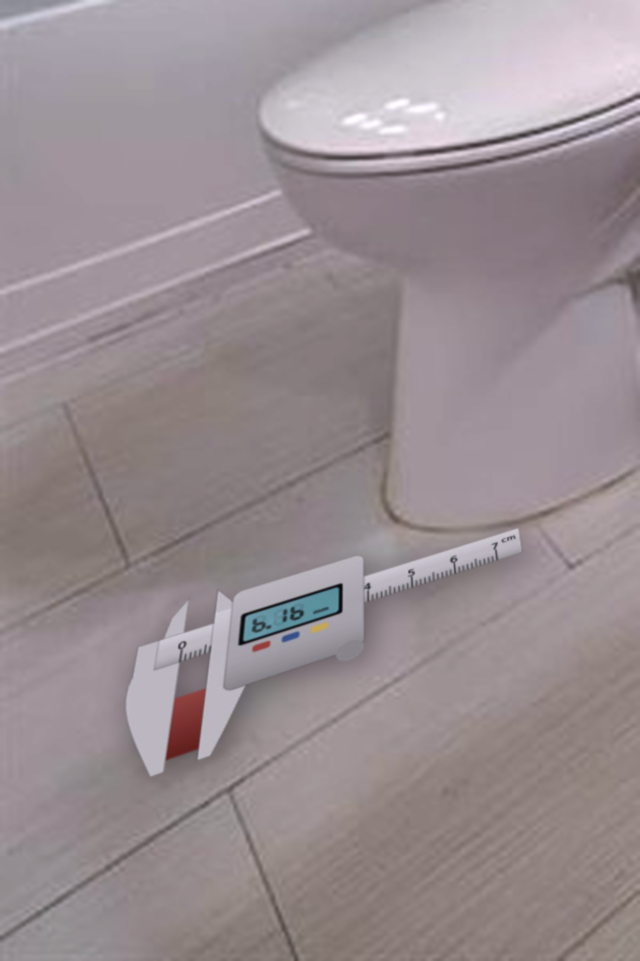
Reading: 6.16,mm
